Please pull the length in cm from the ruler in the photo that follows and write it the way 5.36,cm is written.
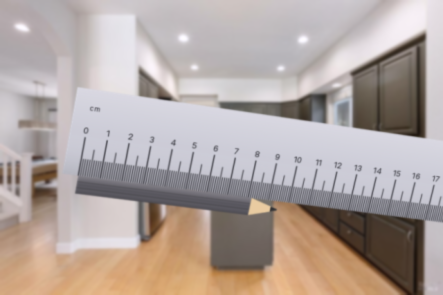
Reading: 9.5,cm
